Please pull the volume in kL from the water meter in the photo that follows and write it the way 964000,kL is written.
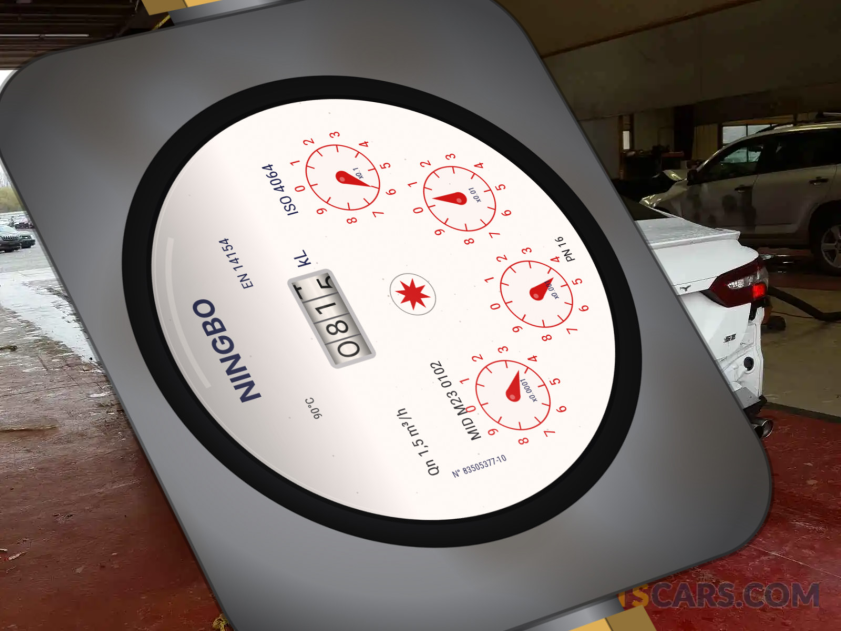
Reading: 814.6043,kL
